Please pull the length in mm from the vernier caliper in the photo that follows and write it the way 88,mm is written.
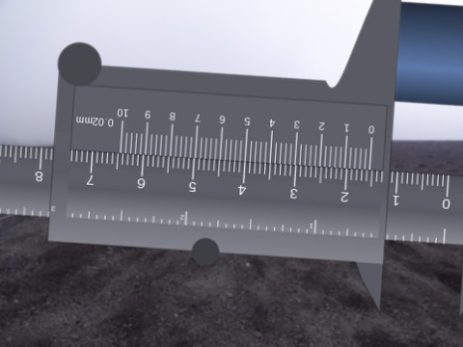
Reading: 15.5,mm
